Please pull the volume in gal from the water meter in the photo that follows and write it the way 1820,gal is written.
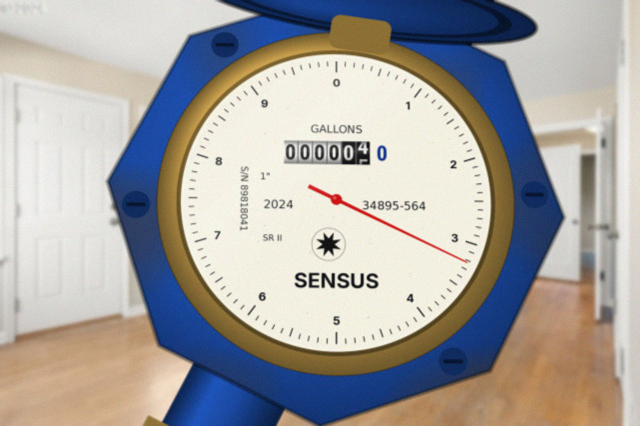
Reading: 43.2,gal
